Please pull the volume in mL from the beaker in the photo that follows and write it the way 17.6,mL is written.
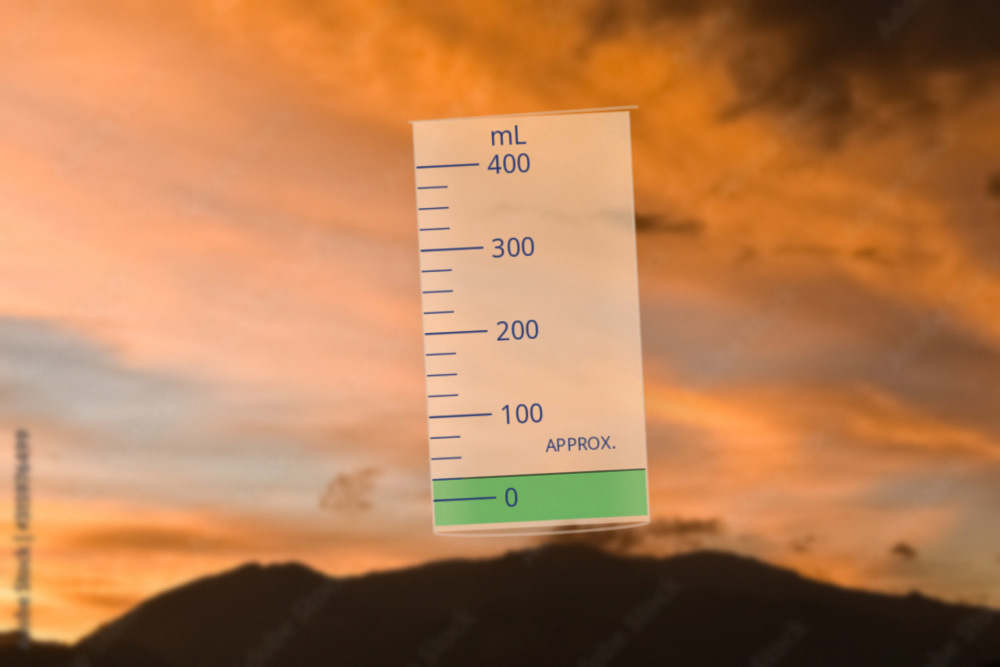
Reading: 25,mL
